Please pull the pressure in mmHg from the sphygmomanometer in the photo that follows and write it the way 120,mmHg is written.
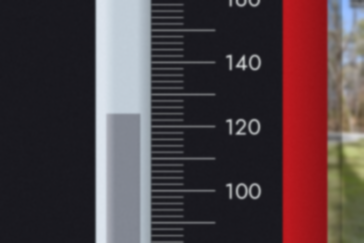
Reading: 124,mmHg
